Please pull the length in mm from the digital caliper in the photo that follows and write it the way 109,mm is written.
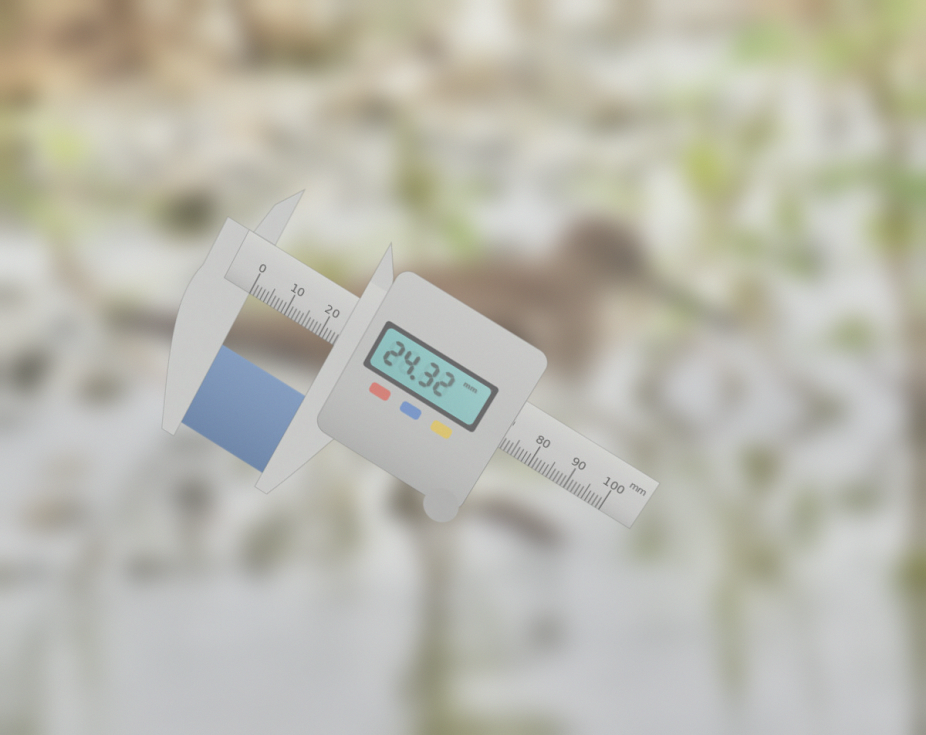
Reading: 24.32,mm
